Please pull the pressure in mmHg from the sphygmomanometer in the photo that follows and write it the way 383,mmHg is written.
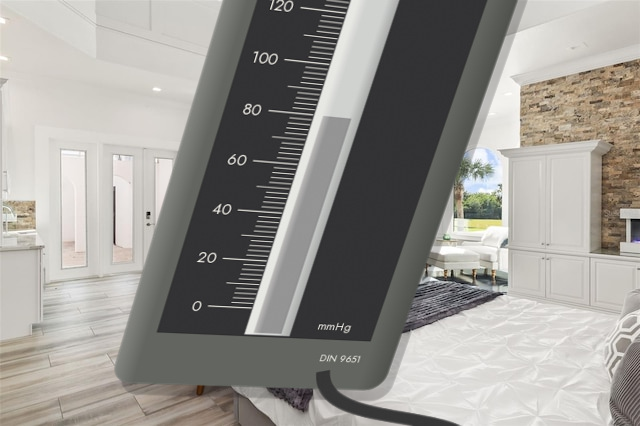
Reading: 80,mmHg
